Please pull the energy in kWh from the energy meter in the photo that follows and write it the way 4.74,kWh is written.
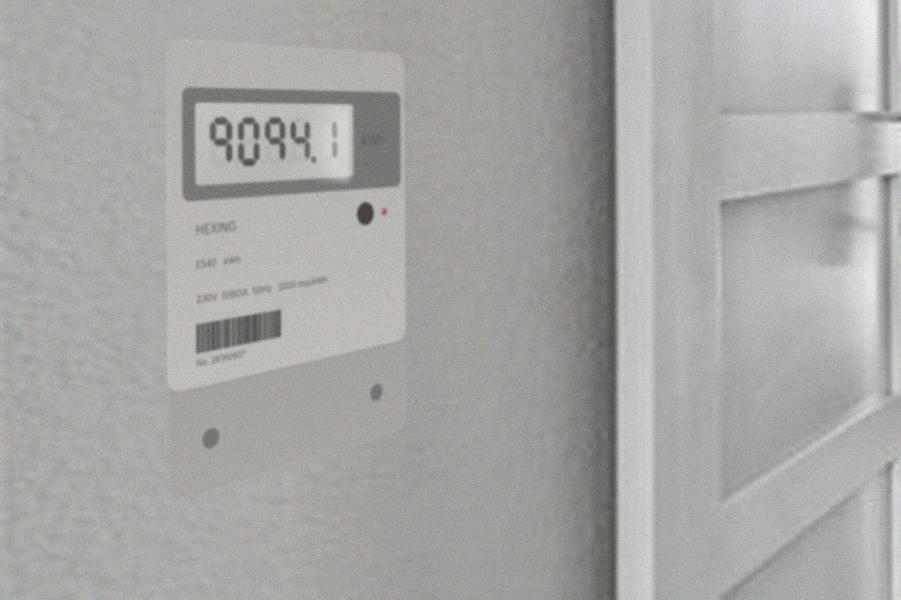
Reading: 9094.1,kWh
